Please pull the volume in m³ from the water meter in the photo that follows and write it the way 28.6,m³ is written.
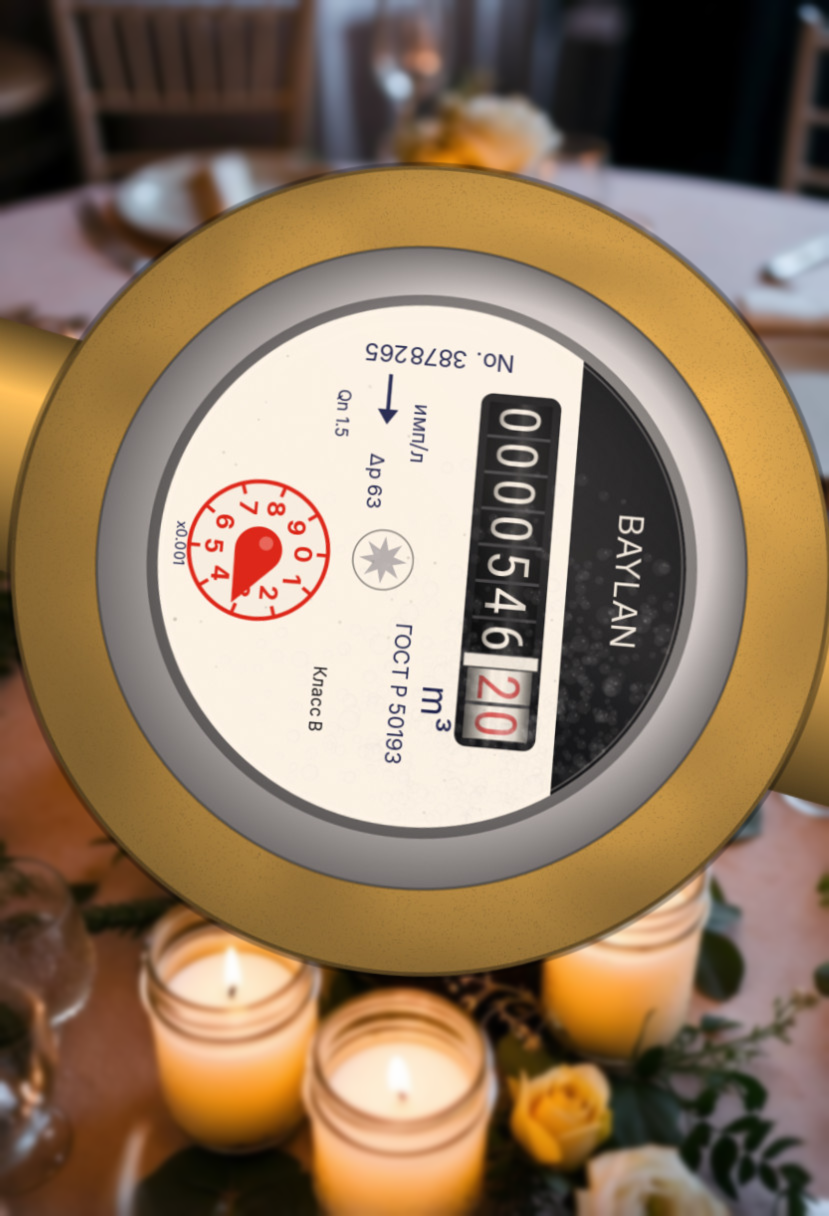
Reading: 546.203,m³
